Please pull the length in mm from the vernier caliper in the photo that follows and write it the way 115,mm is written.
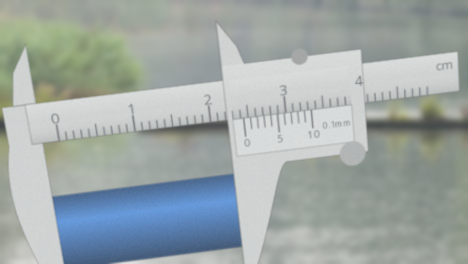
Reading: 24.4,mm
